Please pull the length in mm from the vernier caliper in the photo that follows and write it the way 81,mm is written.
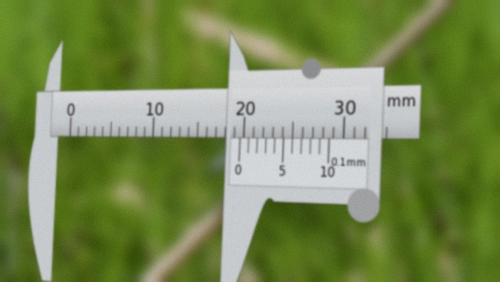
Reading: 19.6,mm
